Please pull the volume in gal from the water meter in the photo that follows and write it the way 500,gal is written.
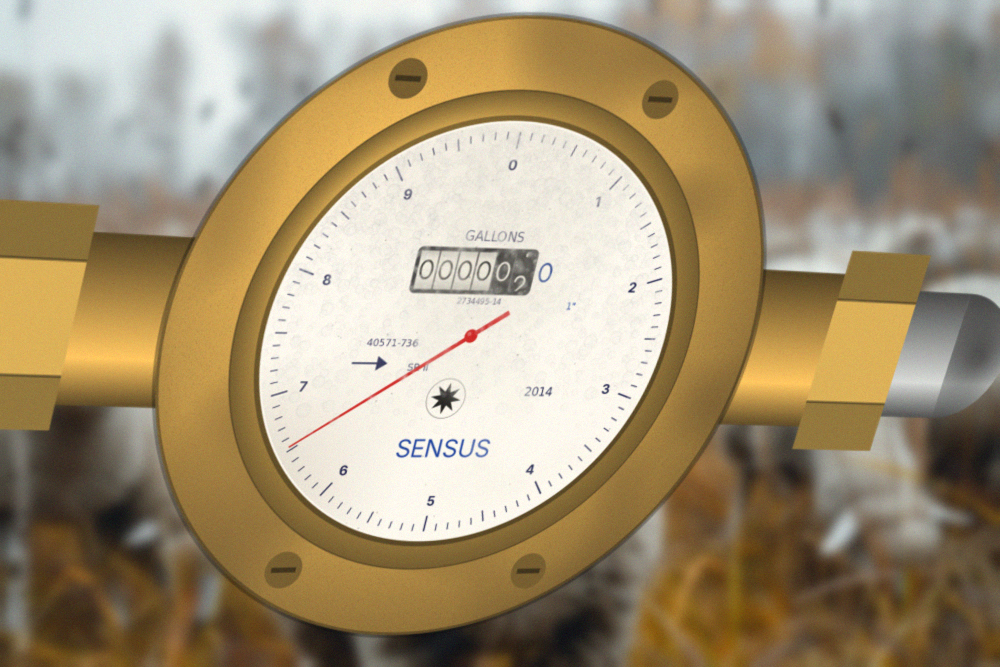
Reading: 16.5,gal
